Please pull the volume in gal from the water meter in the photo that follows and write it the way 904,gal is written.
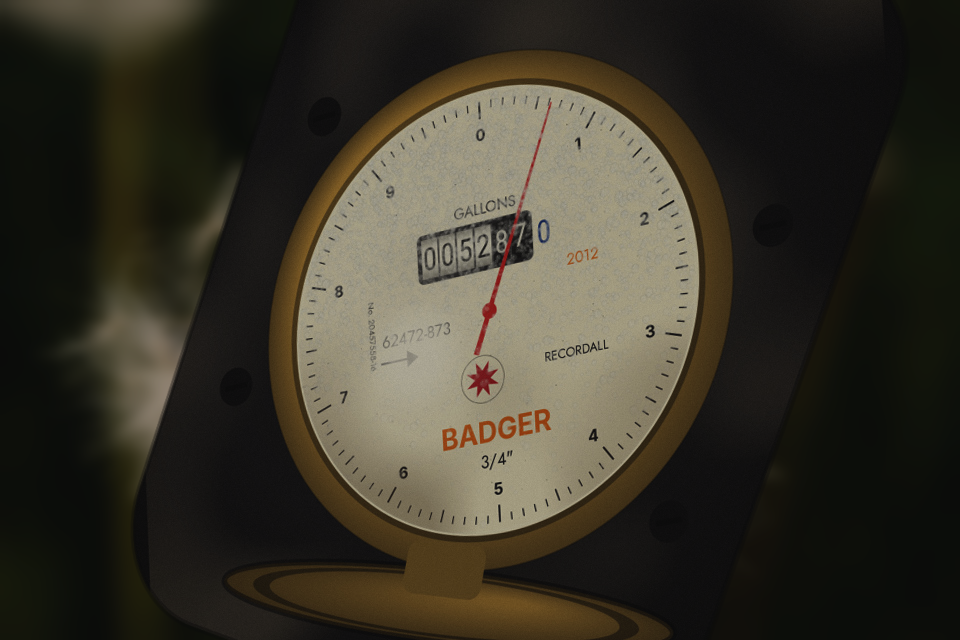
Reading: 52870.6,gal
